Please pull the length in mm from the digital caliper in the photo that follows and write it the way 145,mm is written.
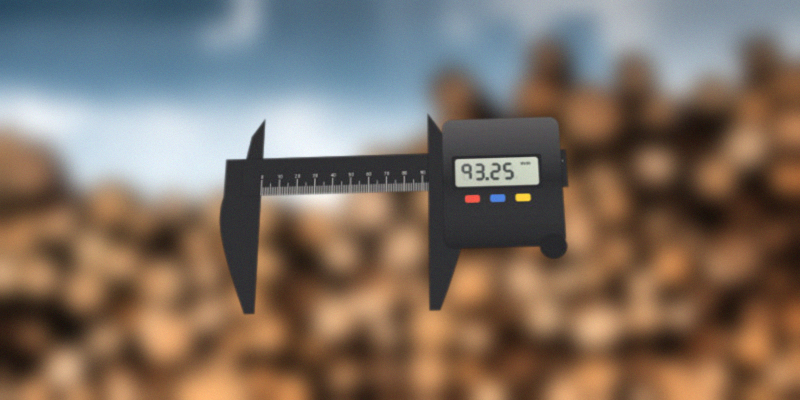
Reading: 93.25,mm
